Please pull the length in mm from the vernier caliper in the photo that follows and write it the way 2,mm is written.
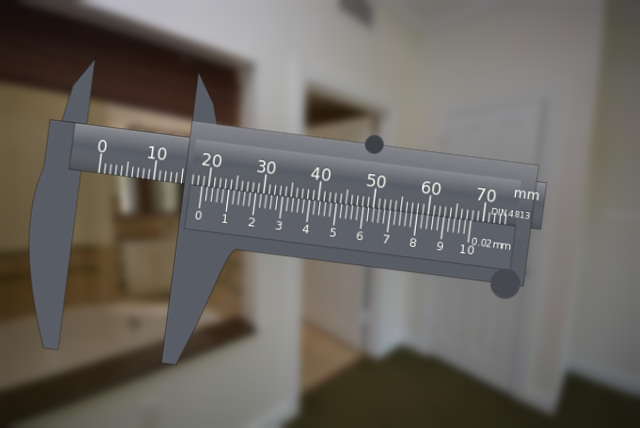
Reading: 18.8,mm
